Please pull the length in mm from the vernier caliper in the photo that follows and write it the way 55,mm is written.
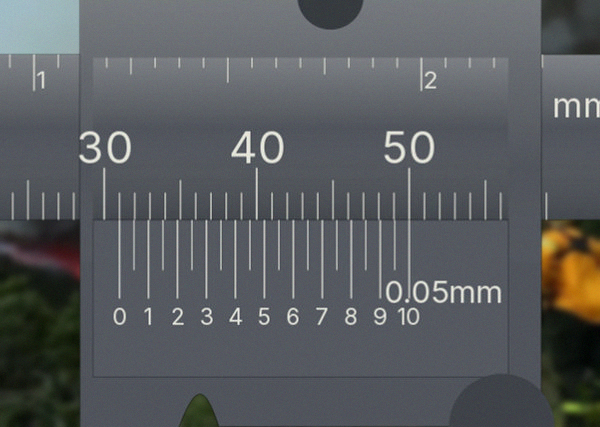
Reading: 31.0,mm
